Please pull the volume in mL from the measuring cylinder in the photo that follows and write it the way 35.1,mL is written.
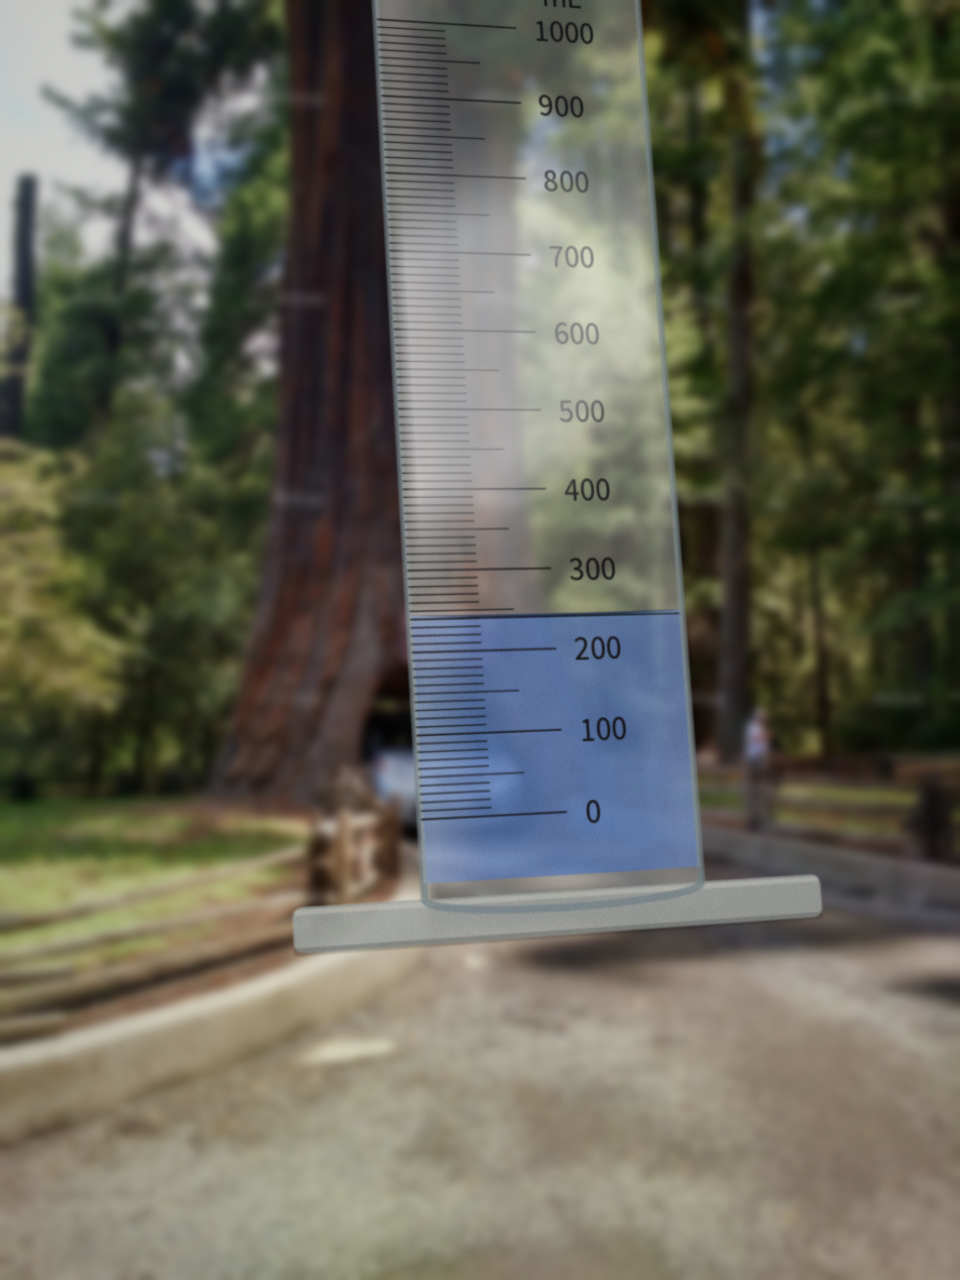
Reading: 240,mL
